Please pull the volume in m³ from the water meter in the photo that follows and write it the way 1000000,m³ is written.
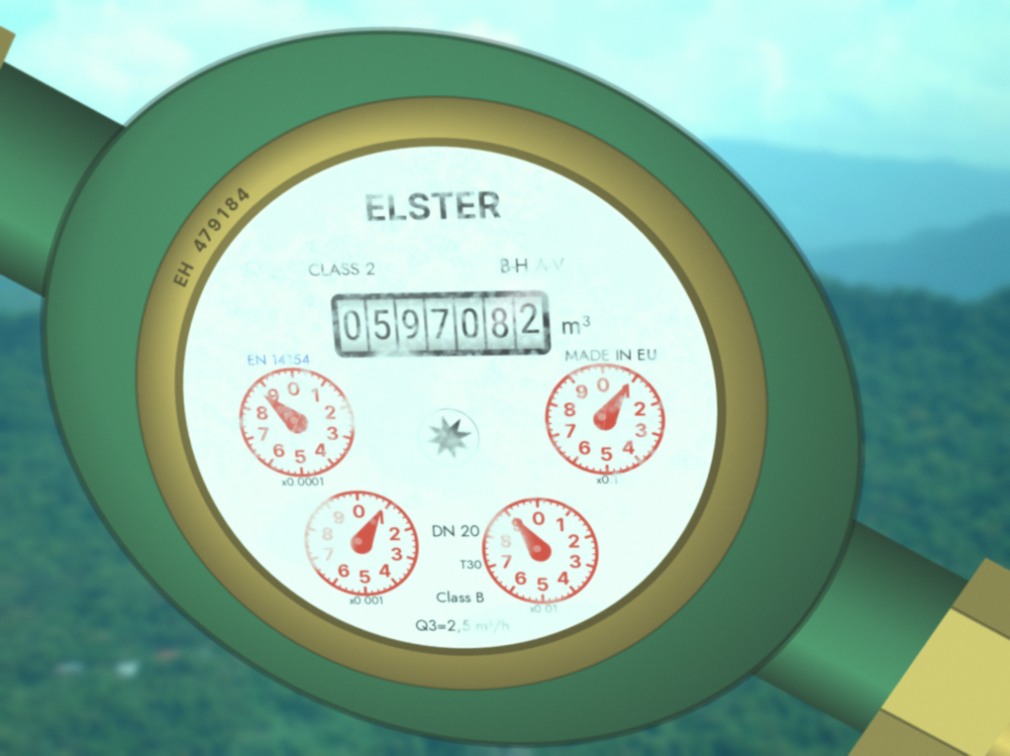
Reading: 597082.0908,m³
